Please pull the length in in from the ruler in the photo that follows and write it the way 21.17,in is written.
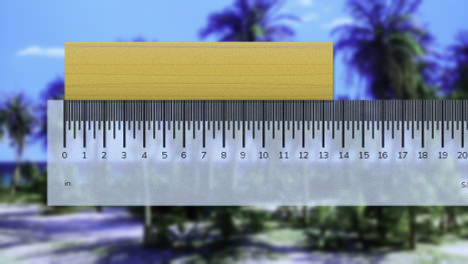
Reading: 13.5,in
